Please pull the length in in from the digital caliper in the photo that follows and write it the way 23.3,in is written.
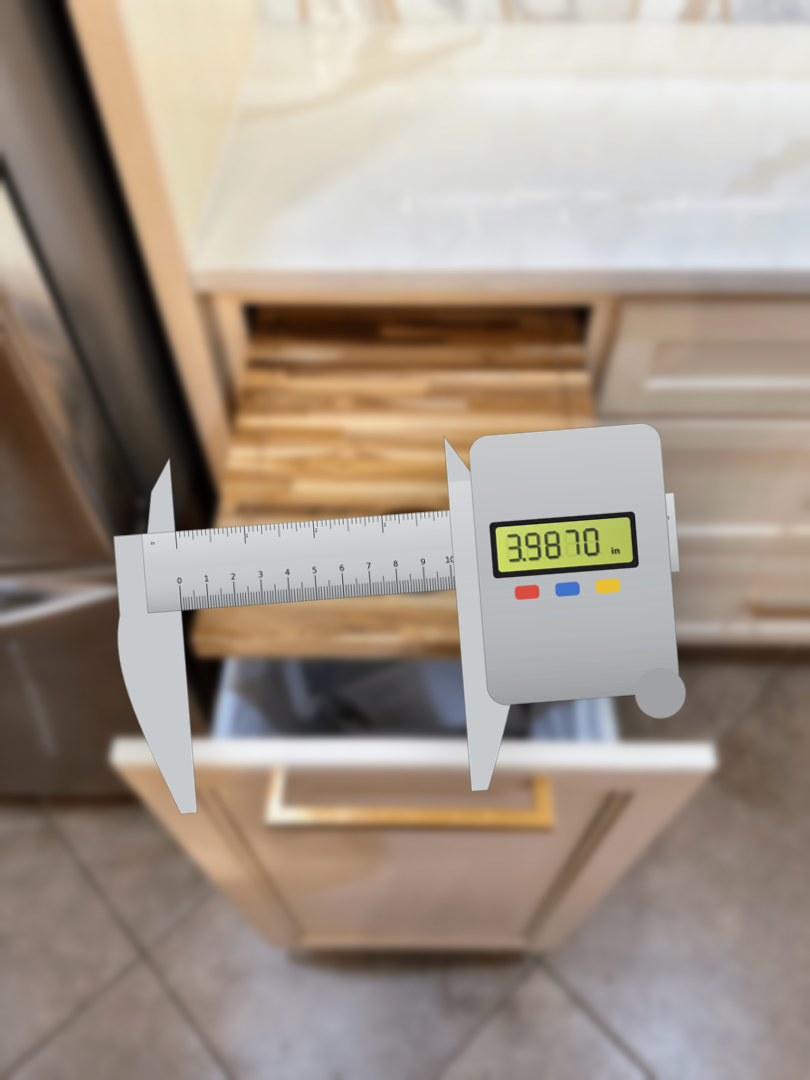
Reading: 3.9870,in
